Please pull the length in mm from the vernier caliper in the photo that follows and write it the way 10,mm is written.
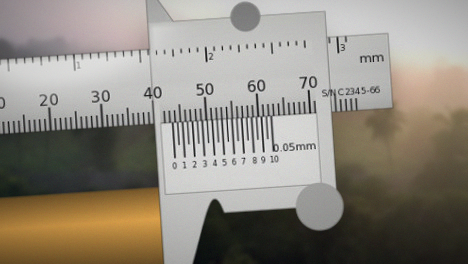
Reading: 43.5,mm
